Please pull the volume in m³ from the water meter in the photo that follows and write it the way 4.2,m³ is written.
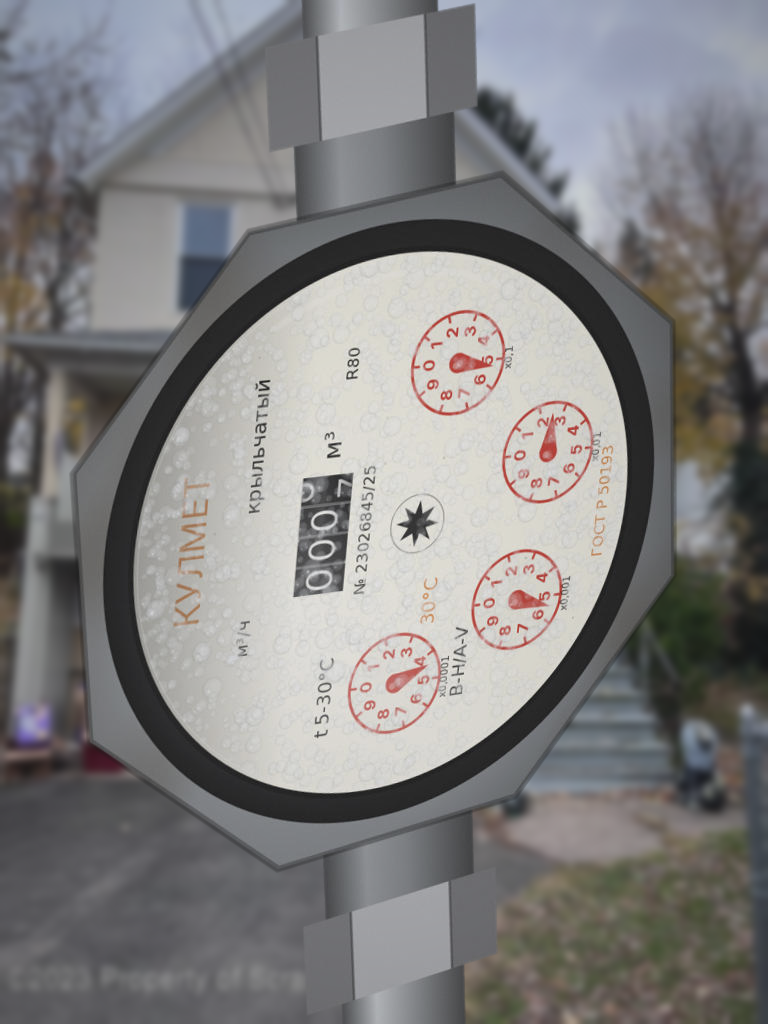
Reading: 6.5254,m³
